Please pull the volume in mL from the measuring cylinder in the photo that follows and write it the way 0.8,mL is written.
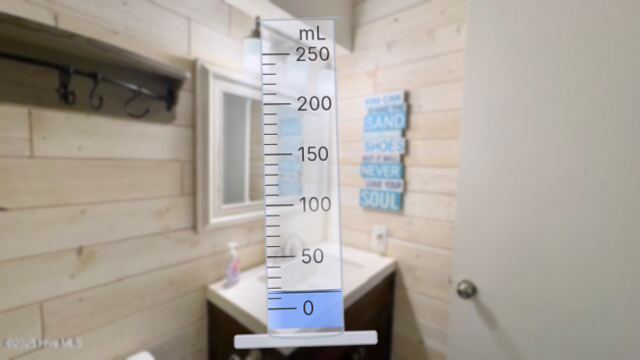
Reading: 15,mL
